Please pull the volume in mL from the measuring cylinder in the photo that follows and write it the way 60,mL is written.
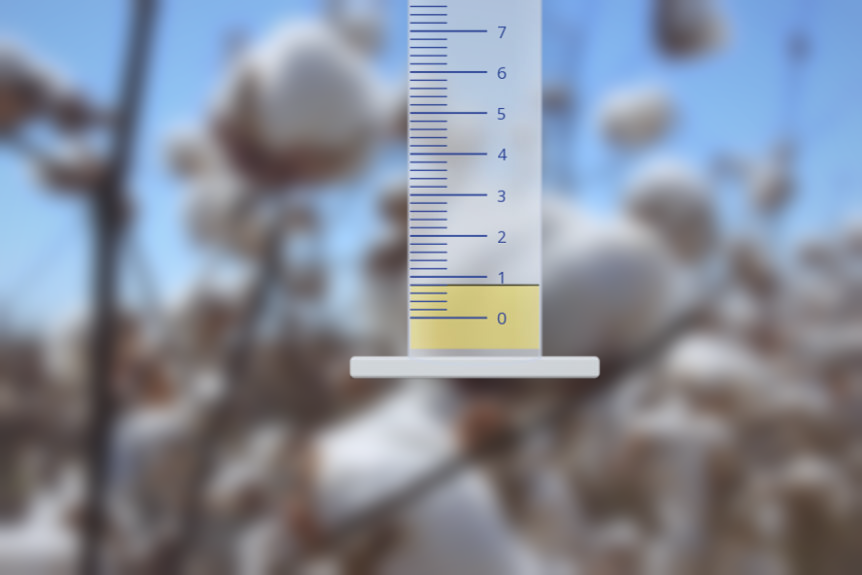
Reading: 0.8,mL
